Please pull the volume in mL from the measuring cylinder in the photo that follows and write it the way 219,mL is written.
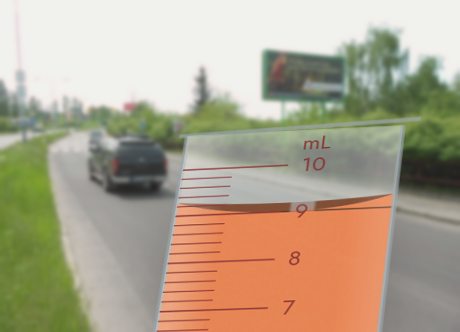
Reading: 9,mL
